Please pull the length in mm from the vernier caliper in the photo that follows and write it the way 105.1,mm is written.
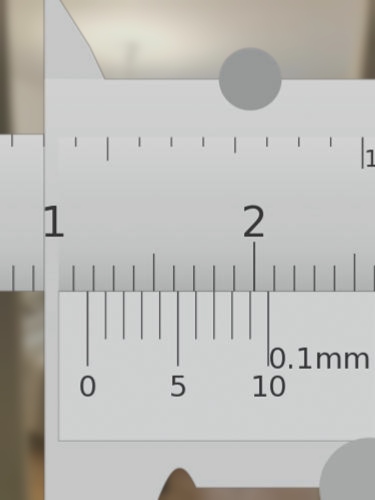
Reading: 11.7,mm
